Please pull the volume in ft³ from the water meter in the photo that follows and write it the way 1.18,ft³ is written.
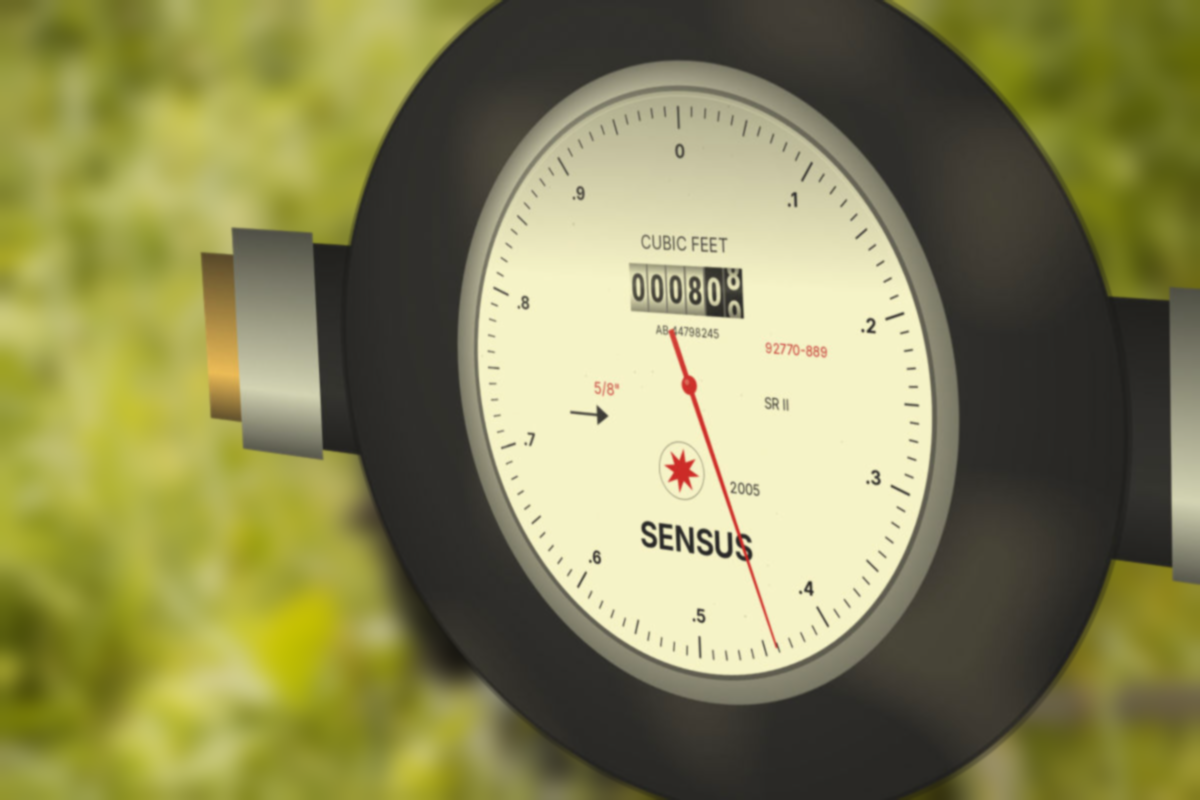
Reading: 808.44,ft³
